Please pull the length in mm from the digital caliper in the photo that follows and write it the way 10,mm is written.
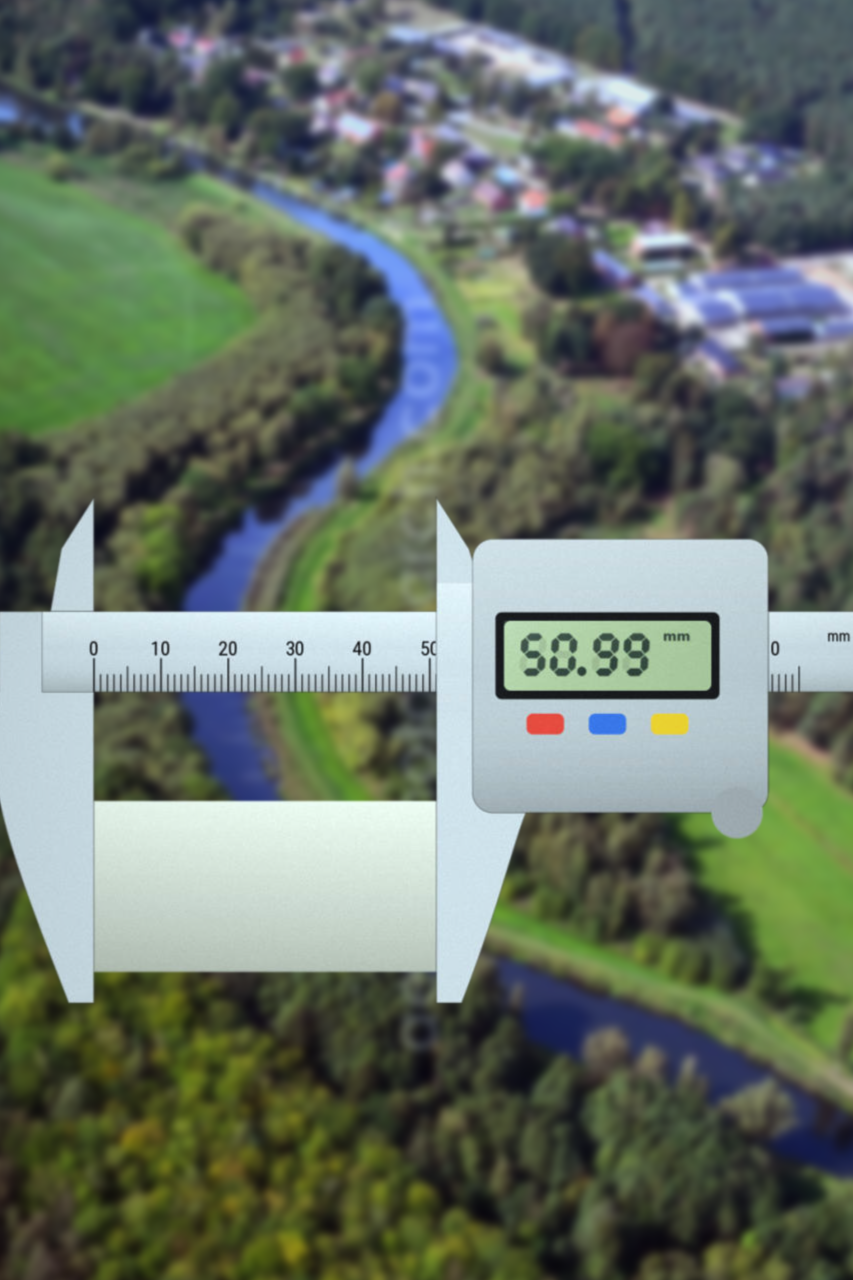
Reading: 50.99,mm
